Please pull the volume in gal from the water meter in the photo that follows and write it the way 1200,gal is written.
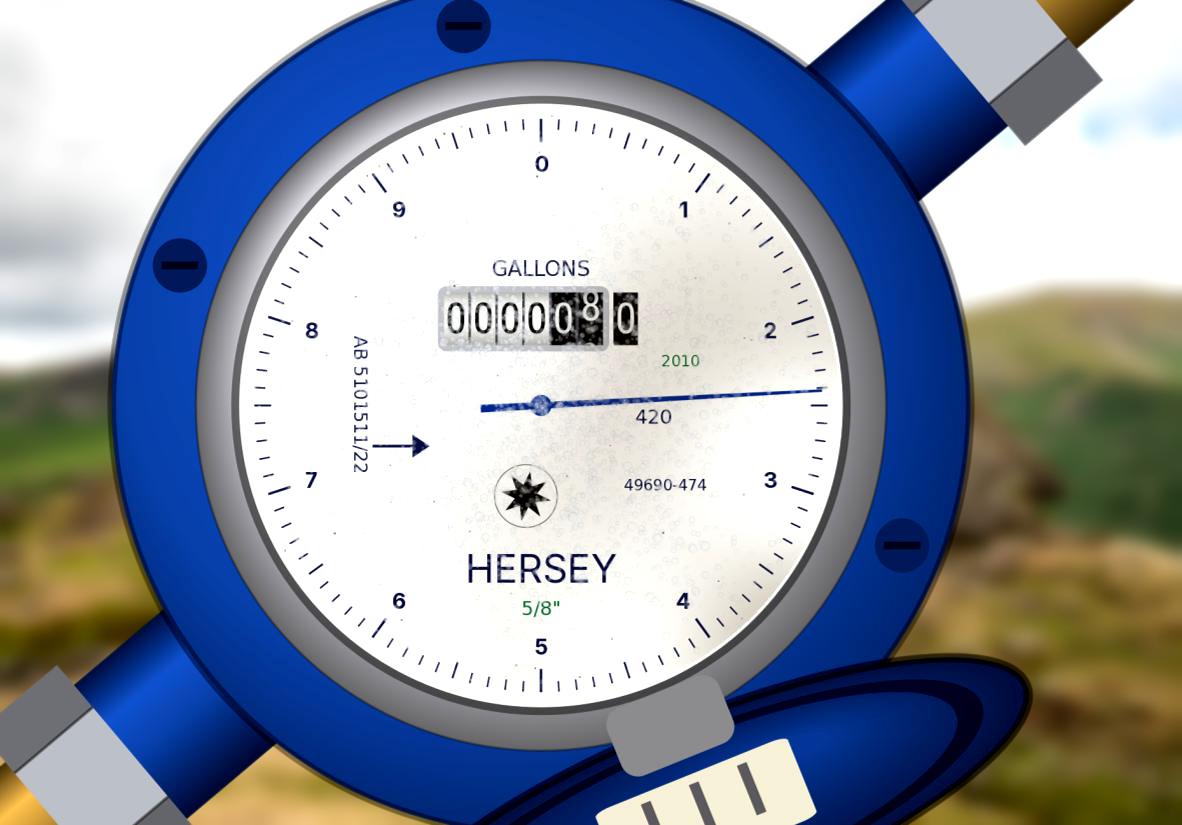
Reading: 82.4,gal
